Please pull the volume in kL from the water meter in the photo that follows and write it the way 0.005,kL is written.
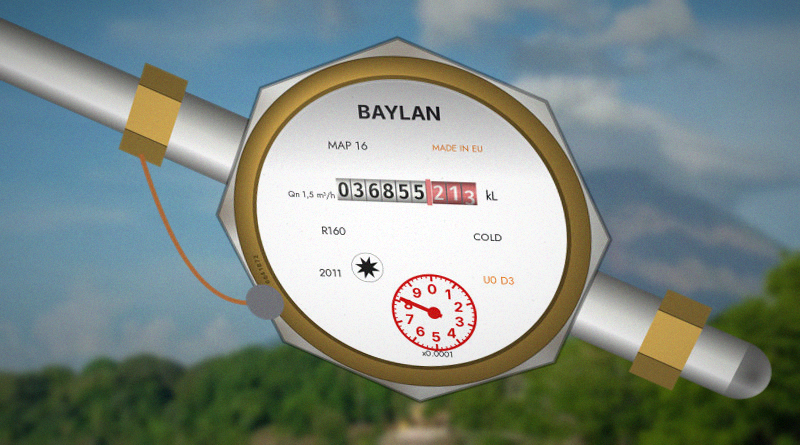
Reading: 36855.2128,kL
